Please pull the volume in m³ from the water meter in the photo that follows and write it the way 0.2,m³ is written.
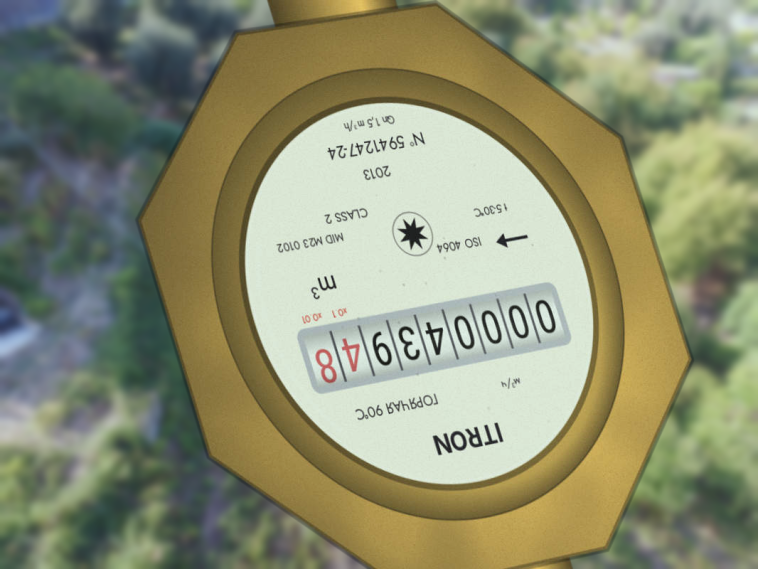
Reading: 439.48,m³
